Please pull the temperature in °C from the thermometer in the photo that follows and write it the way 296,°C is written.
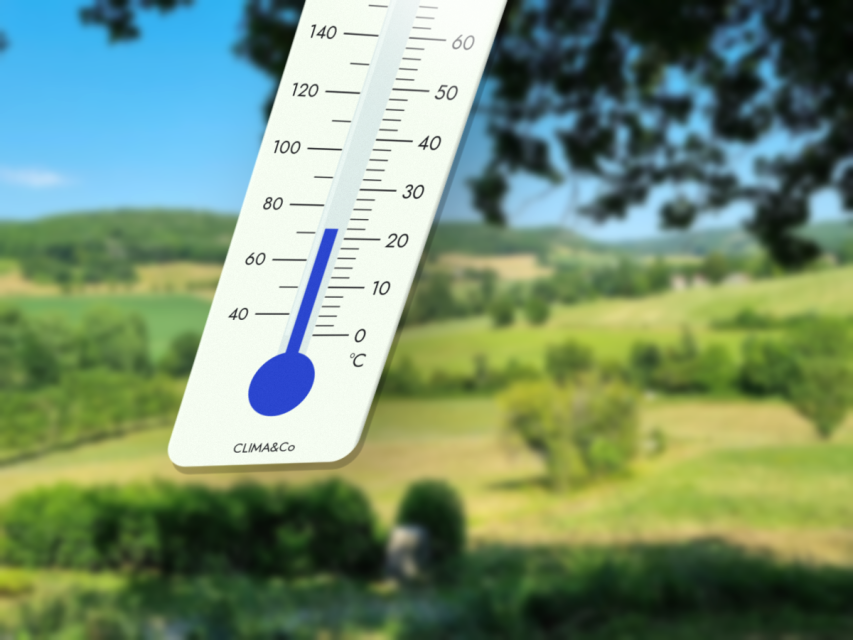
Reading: 22,°C
